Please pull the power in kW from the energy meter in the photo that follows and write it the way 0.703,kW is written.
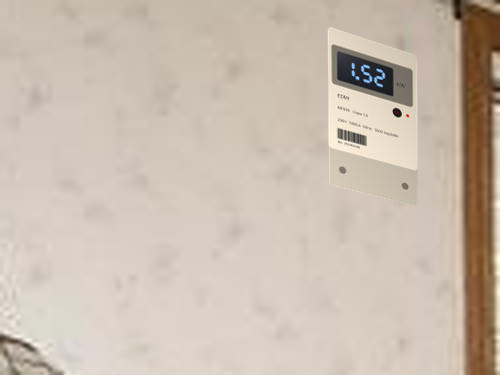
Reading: 1.52,kW
